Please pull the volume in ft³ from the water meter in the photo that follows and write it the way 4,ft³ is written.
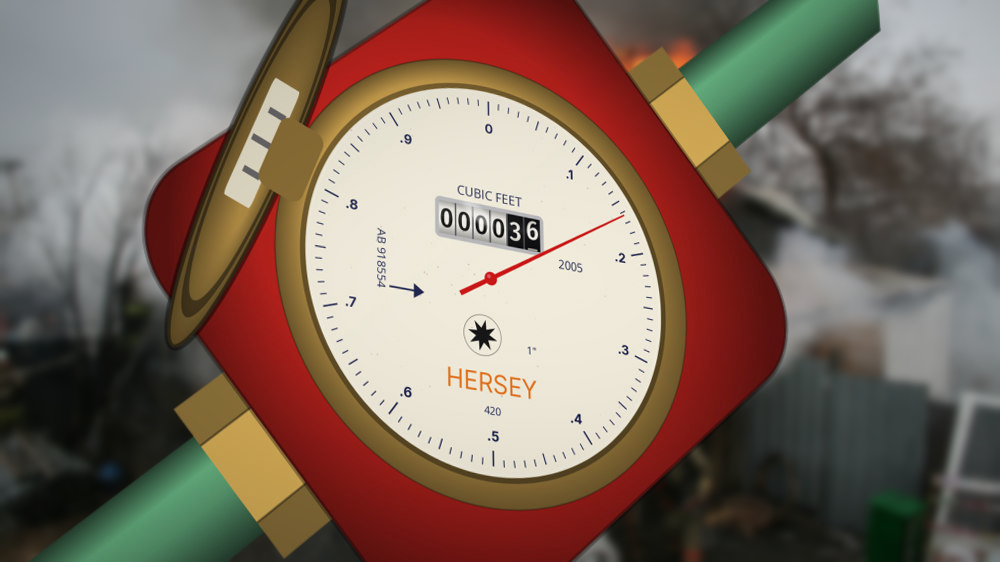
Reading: 36.16,ft³
